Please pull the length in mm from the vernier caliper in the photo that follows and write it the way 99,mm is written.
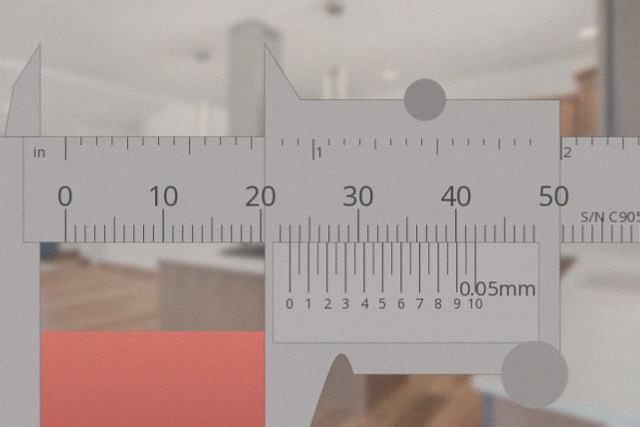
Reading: 23.0,mm
